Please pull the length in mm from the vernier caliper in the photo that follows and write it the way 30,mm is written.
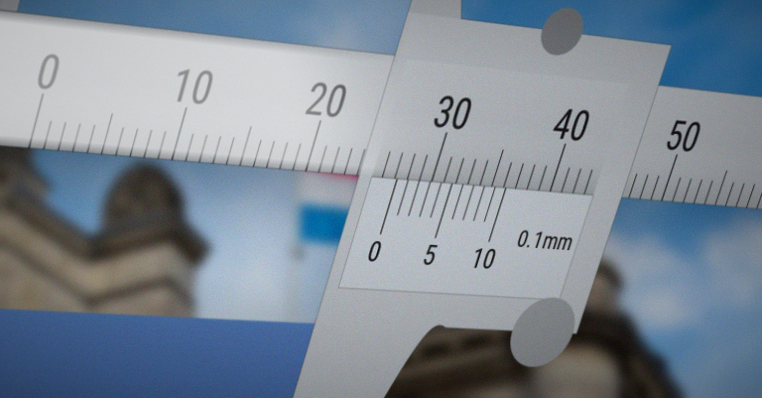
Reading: 27.2,mm
